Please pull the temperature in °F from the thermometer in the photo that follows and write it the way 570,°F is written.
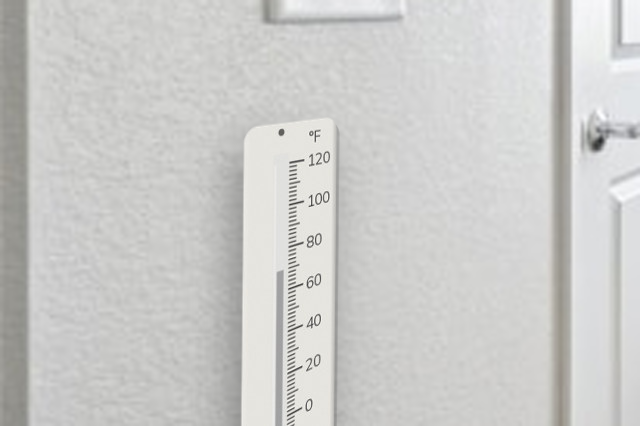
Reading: 70,°F
